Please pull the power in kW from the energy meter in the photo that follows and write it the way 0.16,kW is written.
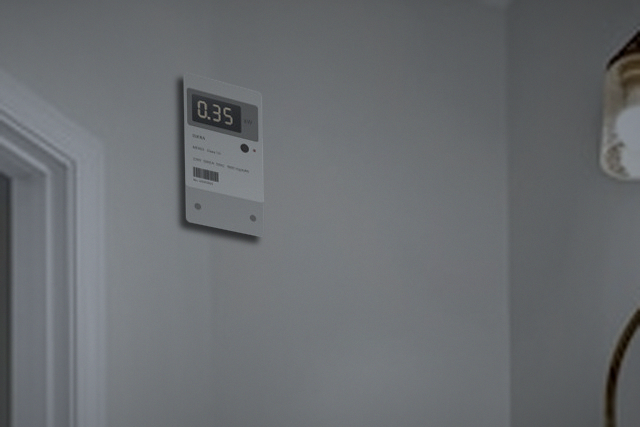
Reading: 0.35,kW
